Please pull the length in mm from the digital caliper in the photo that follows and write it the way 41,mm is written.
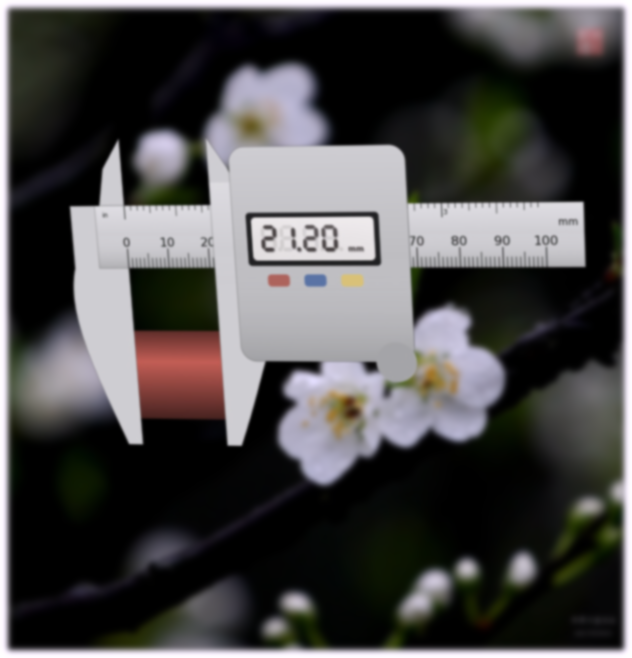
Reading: 21.20,mm
